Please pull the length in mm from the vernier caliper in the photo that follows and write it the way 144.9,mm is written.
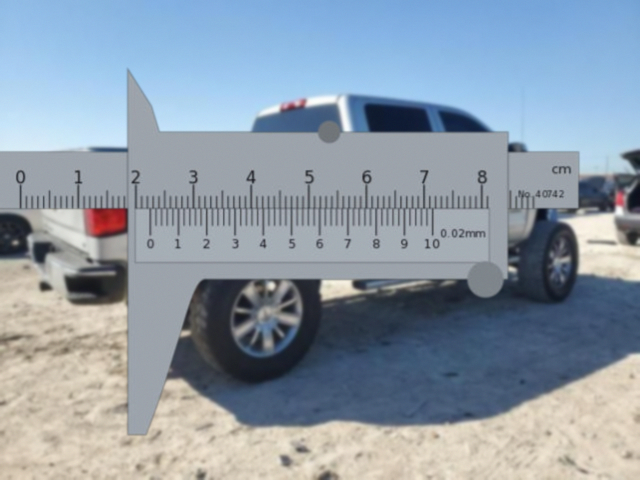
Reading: 22.5,mm
